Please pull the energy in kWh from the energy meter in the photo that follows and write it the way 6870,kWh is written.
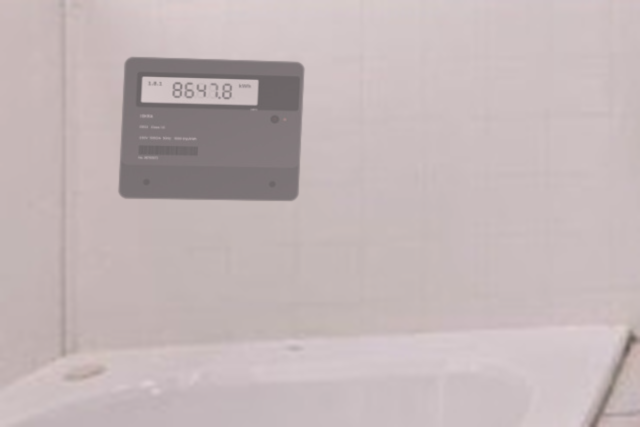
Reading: 8647.8,kWh
